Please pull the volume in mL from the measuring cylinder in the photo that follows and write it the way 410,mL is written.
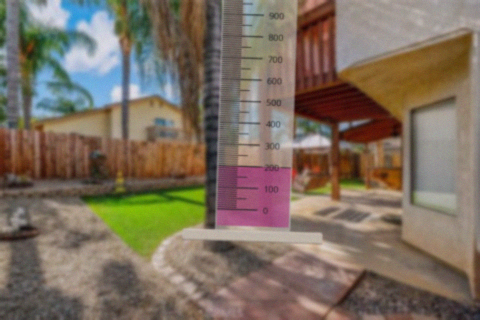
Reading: 200,mL
